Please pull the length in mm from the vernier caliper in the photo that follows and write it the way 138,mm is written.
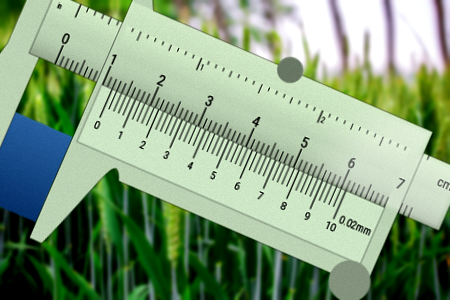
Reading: 12.0,mm
